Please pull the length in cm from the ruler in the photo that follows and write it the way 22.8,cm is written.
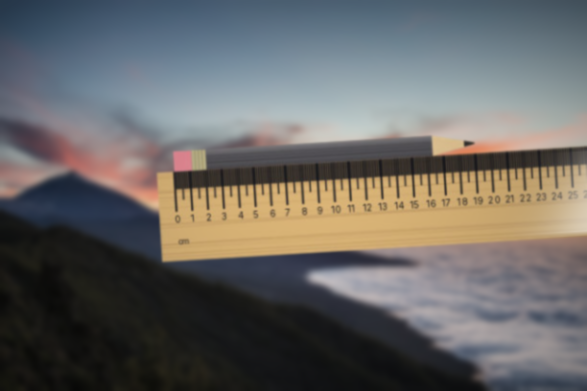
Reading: 19,cm
